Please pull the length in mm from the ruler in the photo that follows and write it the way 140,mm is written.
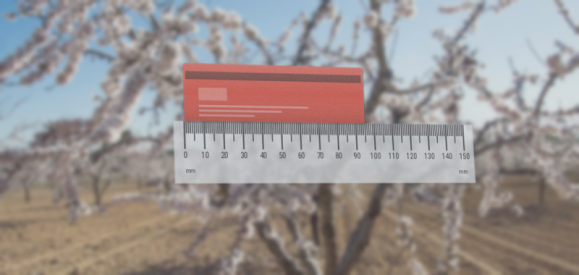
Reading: 95,mm
